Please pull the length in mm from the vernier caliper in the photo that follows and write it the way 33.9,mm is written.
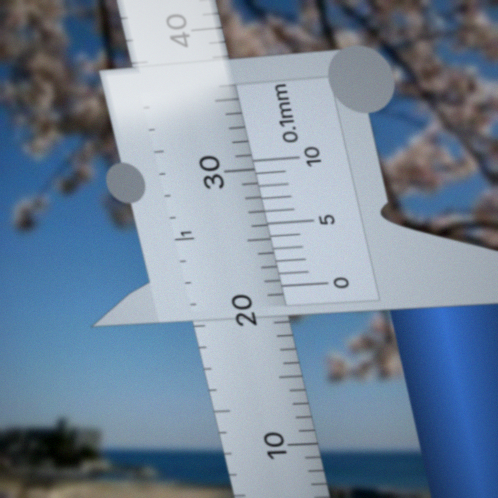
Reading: 21.6,mm
